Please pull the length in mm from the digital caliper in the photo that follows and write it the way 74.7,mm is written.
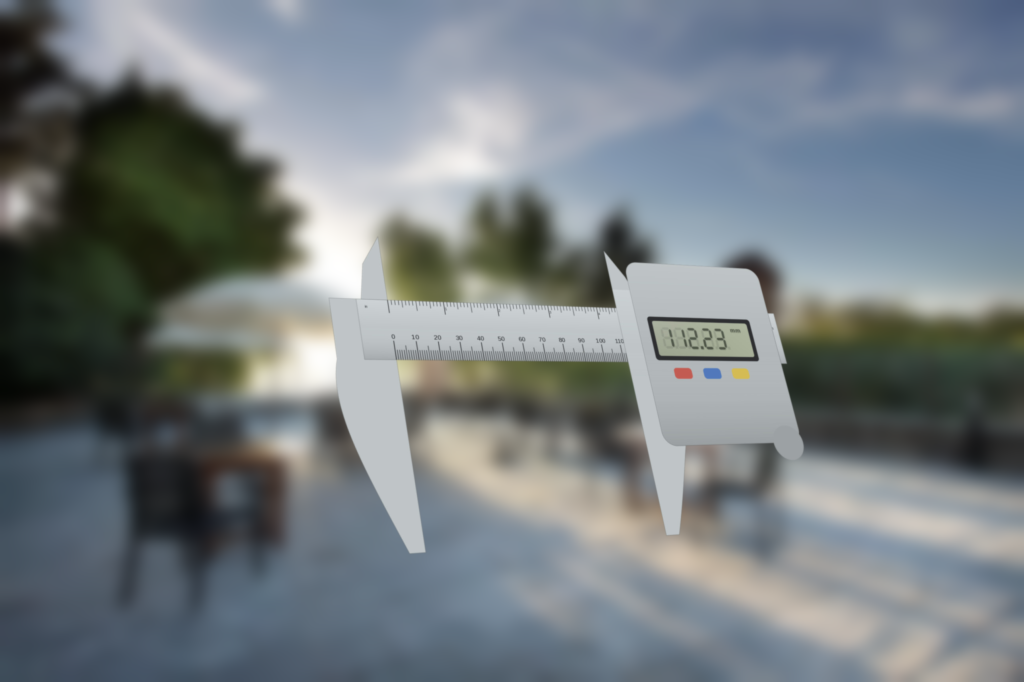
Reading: 112.23,mm
